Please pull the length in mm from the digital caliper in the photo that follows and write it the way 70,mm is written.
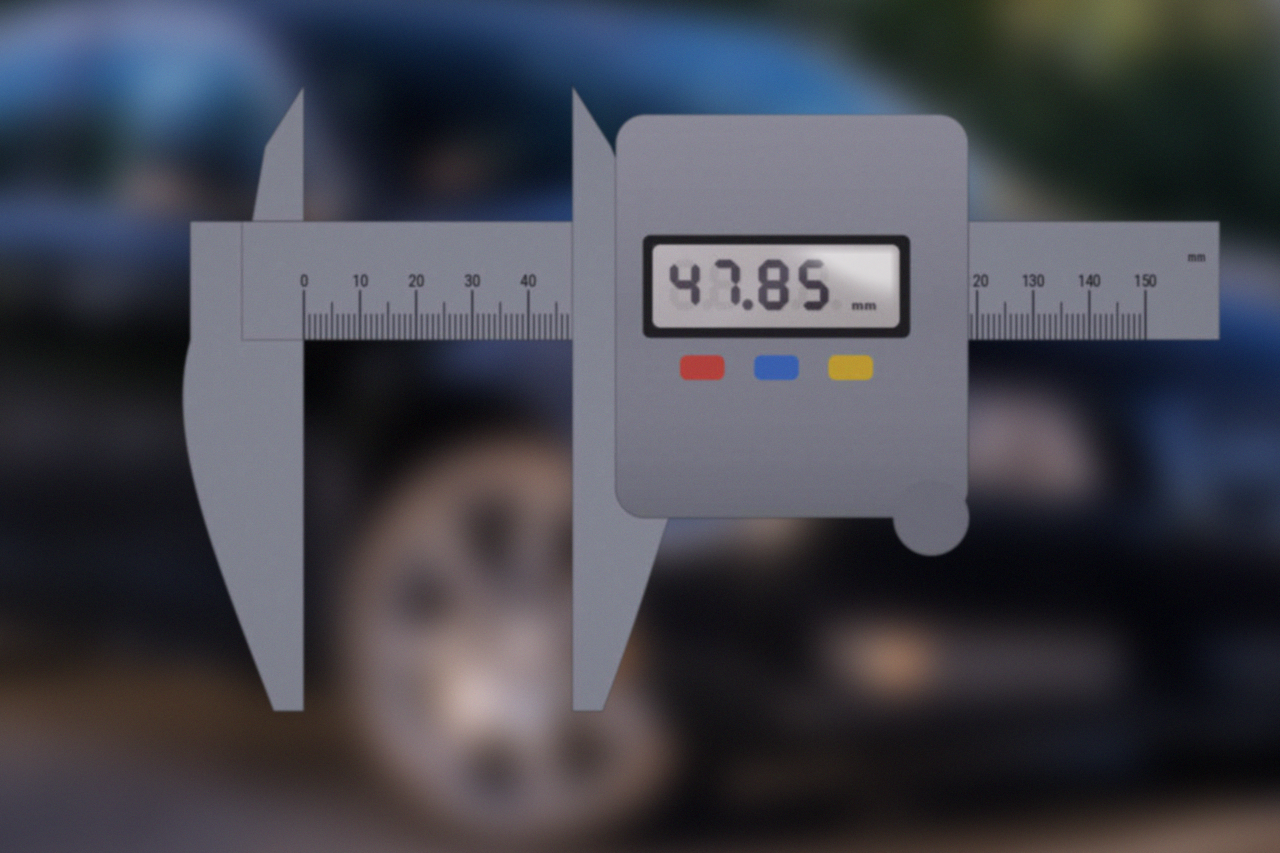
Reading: 47.85,mm
